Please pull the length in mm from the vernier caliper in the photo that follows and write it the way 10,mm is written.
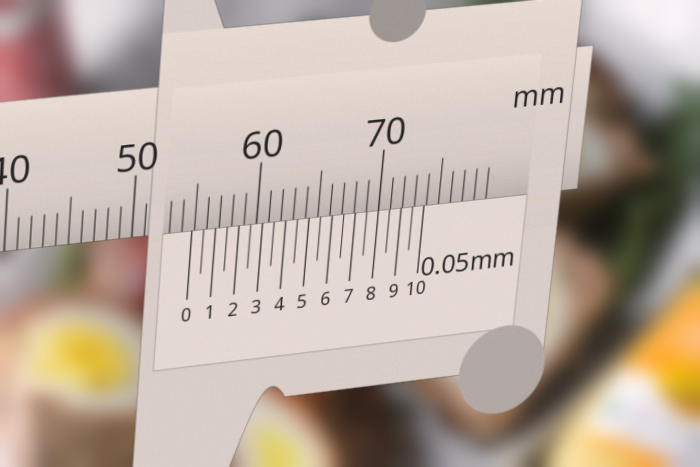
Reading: 54.8,mm
